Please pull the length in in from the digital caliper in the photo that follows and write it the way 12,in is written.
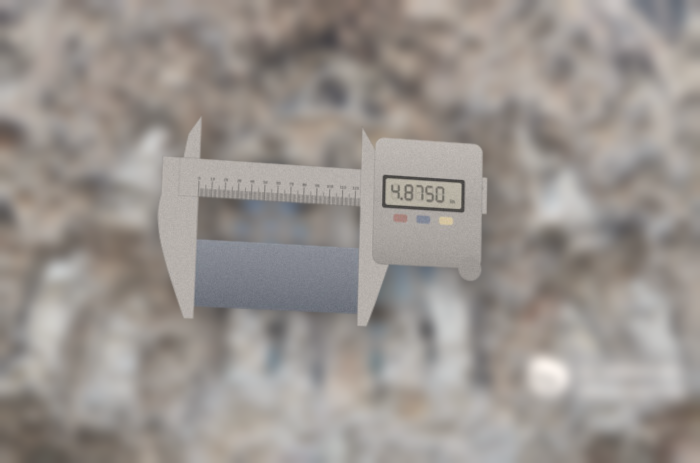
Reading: 4.8750,in
